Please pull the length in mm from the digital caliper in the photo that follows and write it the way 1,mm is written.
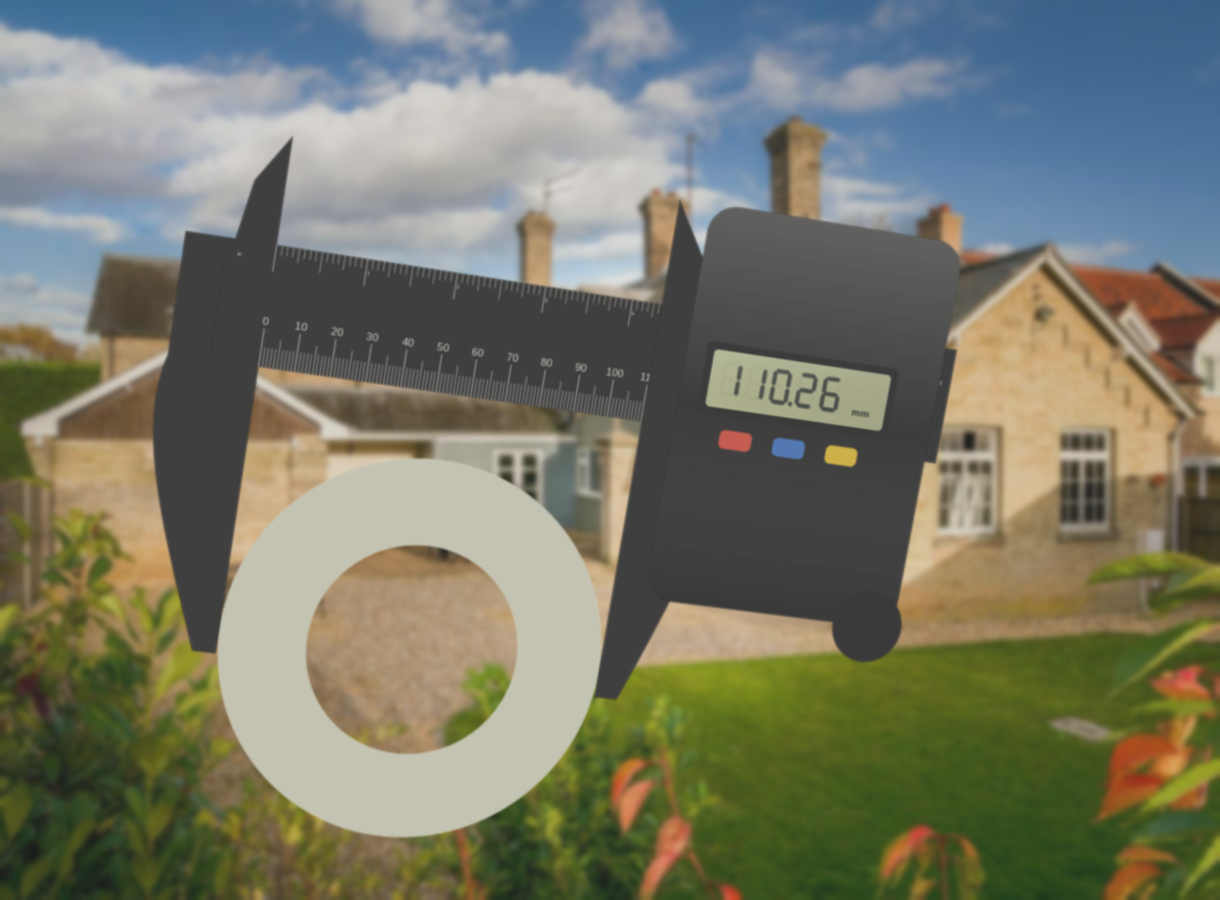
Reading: 110.26,mm
